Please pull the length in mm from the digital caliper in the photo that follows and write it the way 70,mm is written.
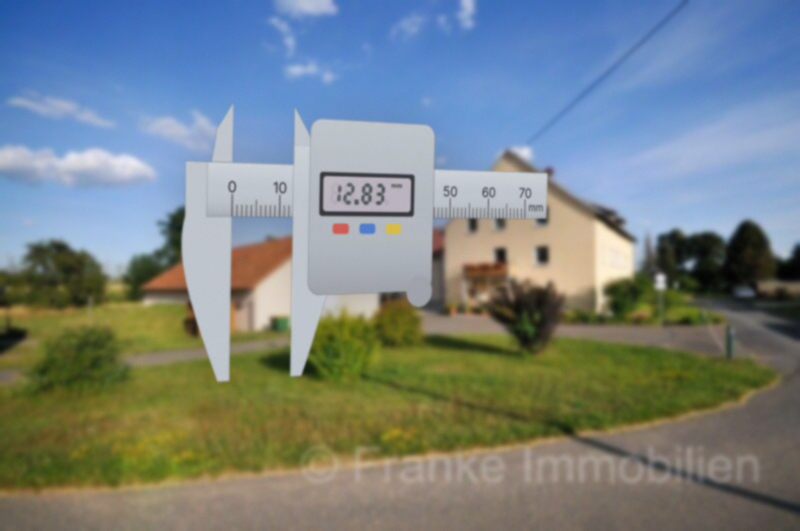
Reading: 12.83,mm
